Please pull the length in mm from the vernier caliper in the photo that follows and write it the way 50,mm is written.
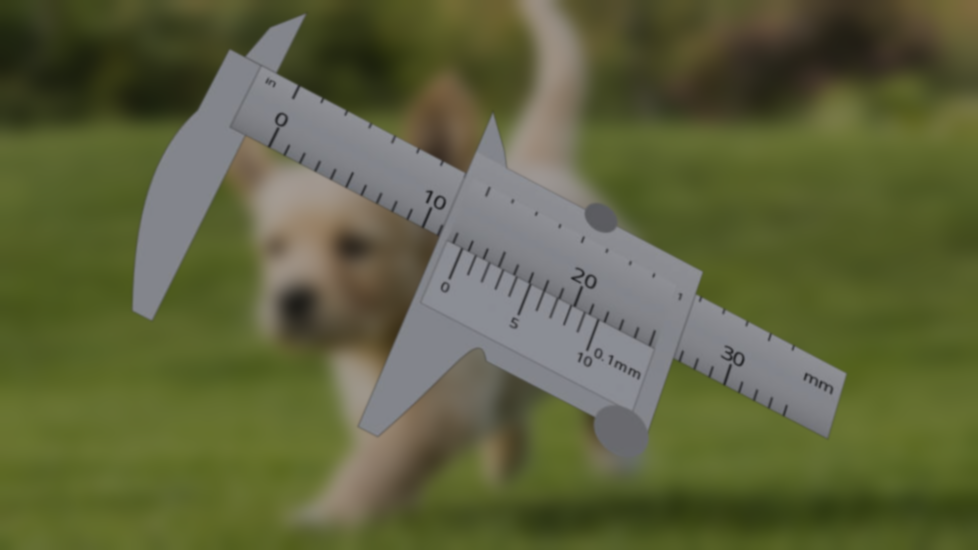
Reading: 12.6,mm
